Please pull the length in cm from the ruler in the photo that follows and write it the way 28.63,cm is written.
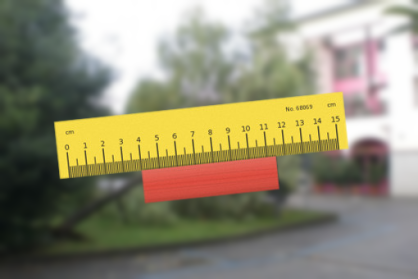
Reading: 7.5,cm
